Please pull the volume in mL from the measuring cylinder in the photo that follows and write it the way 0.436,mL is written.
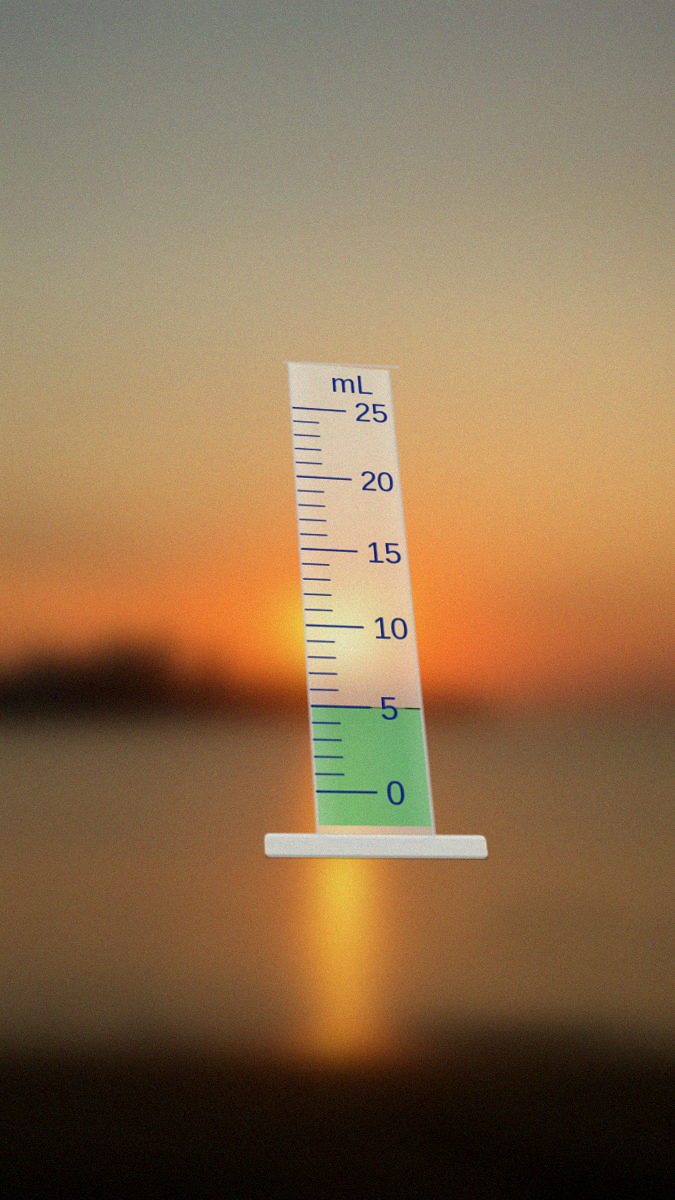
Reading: 5,mL
